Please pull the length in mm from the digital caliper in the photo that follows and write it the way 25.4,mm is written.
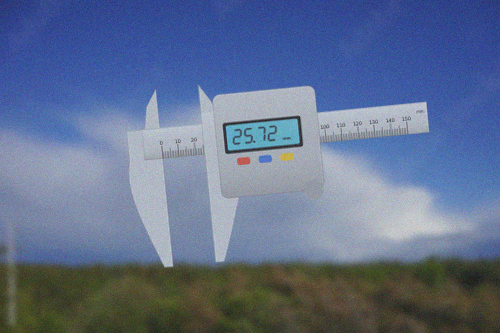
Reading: 25.72,mm
